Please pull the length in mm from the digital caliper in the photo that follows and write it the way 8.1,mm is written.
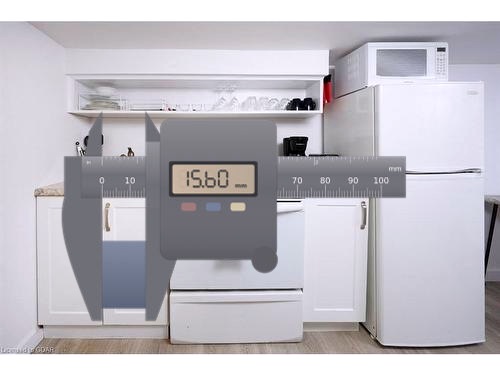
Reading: 15.60,mm
